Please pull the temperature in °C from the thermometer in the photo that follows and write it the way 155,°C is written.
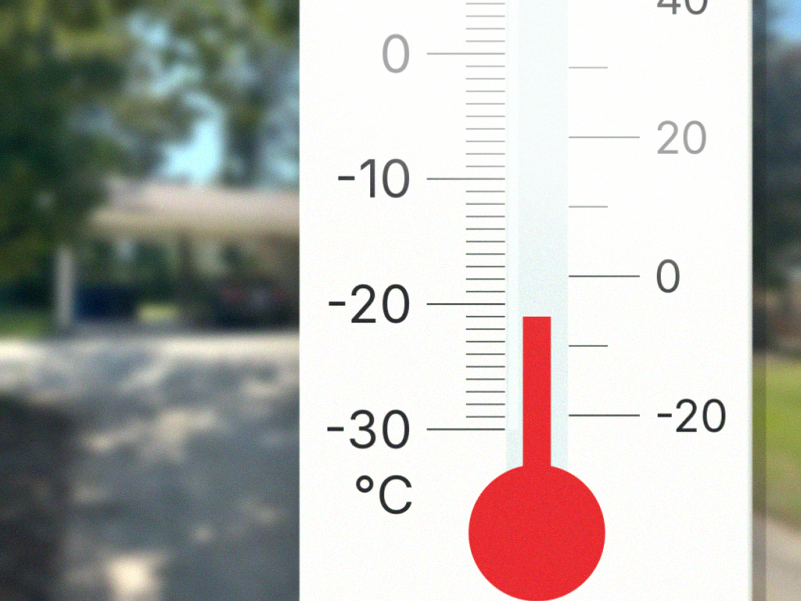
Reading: -21,°C
